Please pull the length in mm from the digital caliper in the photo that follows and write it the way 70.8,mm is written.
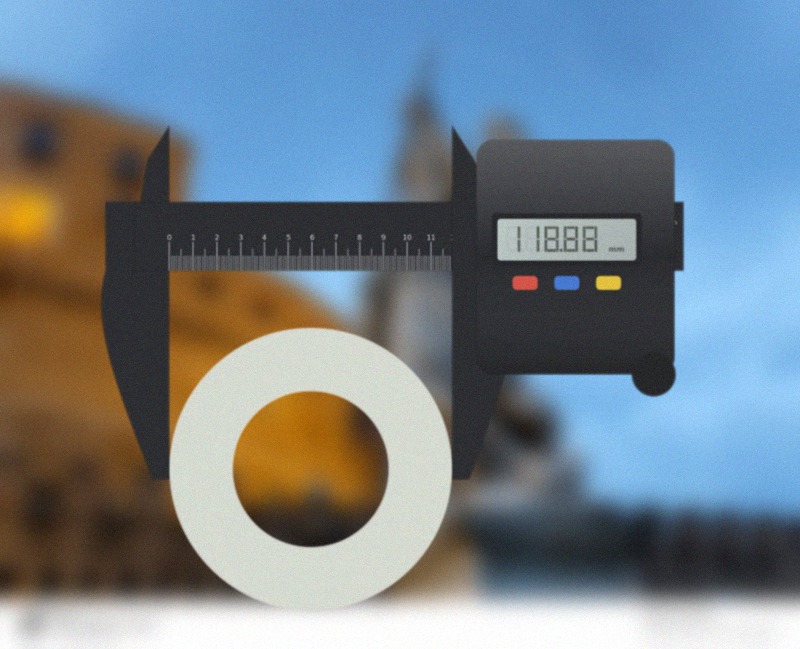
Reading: 118.88,mm
